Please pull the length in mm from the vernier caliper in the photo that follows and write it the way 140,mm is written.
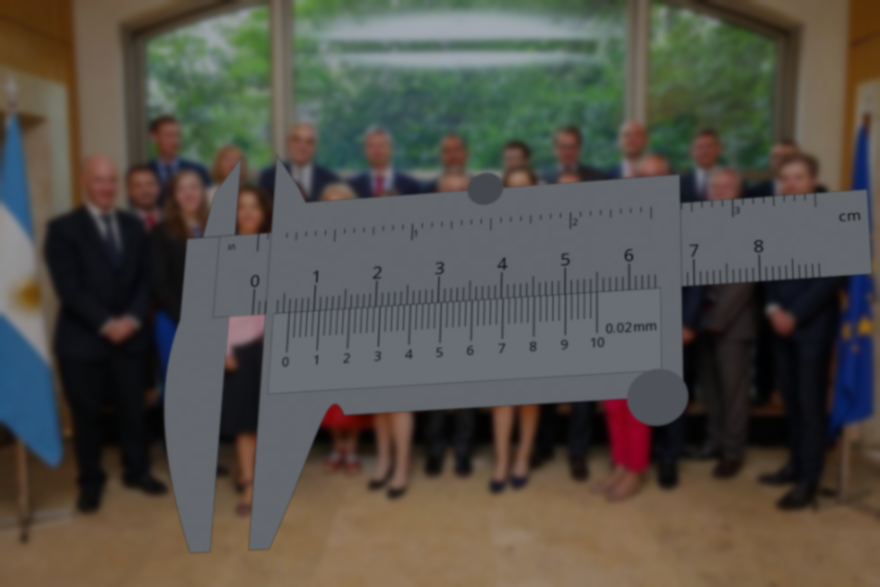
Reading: 6.0,mm
